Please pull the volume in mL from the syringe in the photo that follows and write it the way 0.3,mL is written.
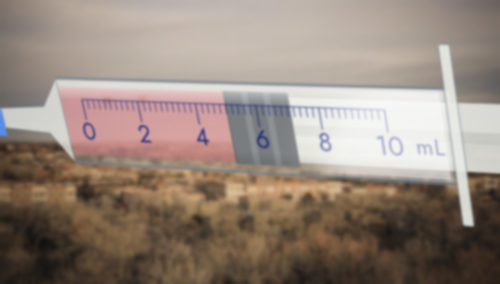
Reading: 5,mL
